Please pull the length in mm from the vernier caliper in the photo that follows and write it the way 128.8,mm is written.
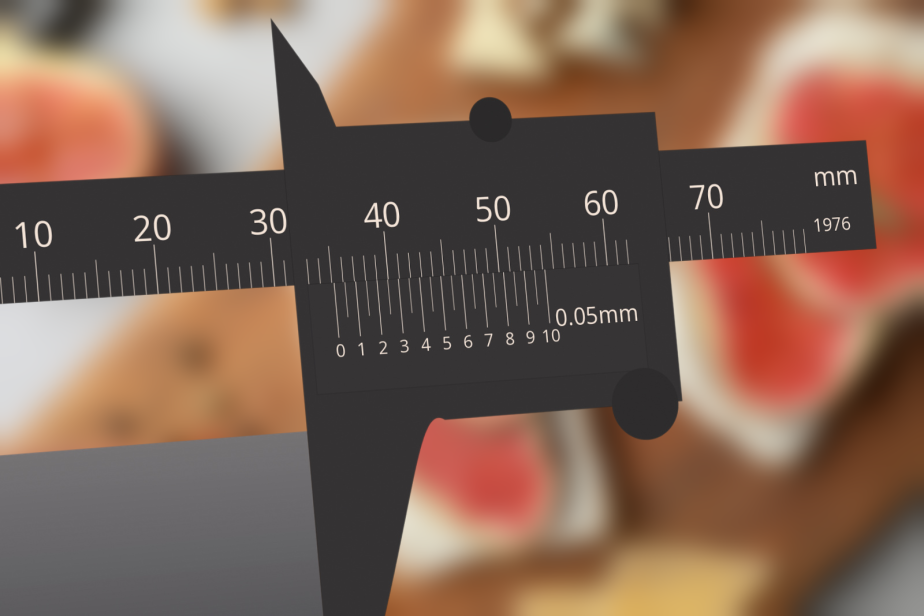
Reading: 35.2,mm
